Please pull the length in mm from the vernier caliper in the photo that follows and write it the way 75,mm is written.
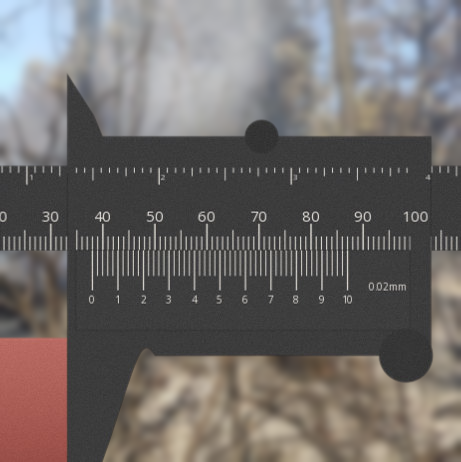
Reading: 38.0,mm
